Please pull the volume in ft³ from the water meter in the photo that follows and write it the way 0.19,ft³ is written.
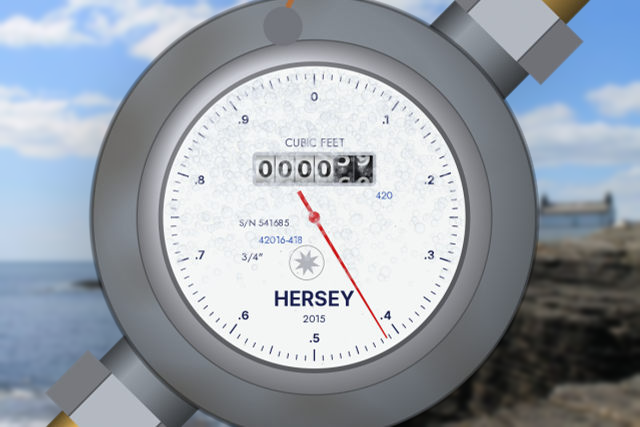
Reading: 59.41,ft³
